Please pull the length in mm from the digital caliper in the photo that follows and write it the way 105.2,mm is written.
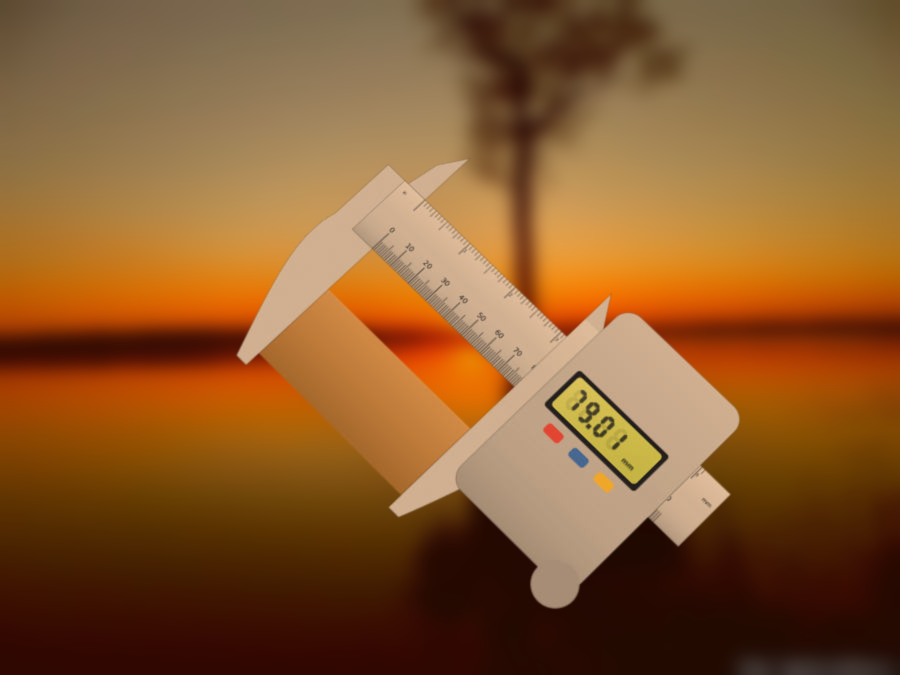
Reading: 79.01,mm
